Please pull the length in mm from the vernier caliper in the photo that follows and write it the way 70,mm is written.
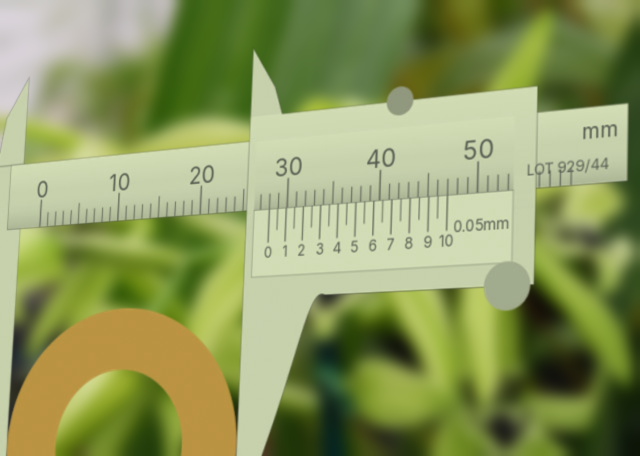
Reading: 28.0,mm
